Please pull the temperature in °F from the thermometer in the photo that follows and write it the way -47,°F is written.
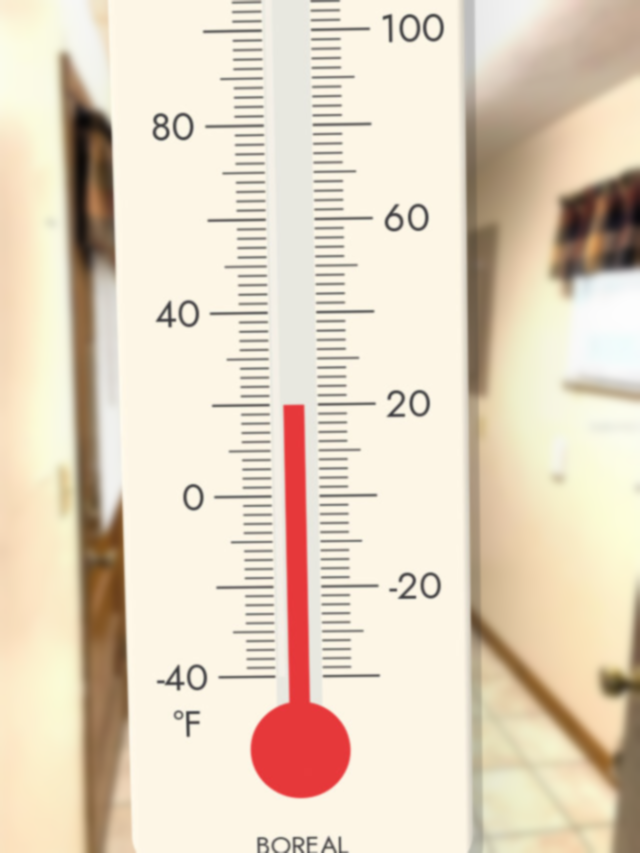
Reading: 20,°F
